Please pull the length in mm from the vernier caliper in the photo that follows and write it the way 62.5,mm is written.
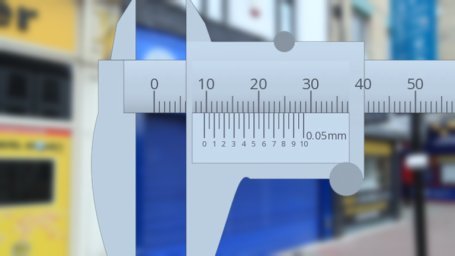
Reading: 9.6,mm
